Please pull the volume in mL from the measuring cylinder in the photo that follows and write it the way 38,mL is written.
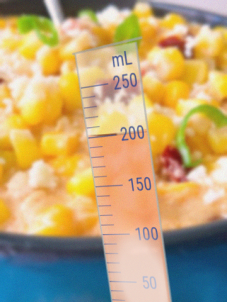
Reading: 200,mL
